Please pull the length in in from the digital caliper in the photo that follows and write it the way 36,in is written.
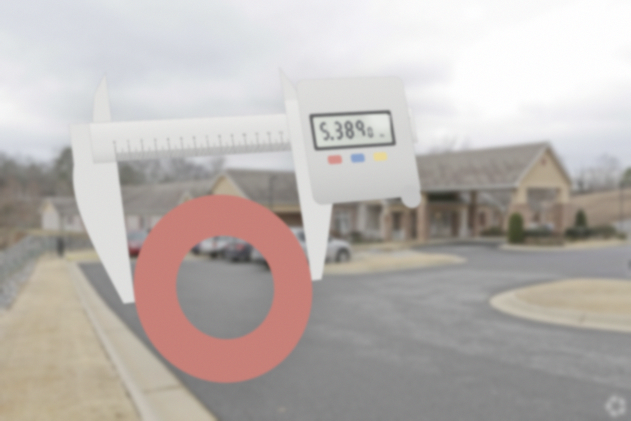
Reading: 5.3890,in
